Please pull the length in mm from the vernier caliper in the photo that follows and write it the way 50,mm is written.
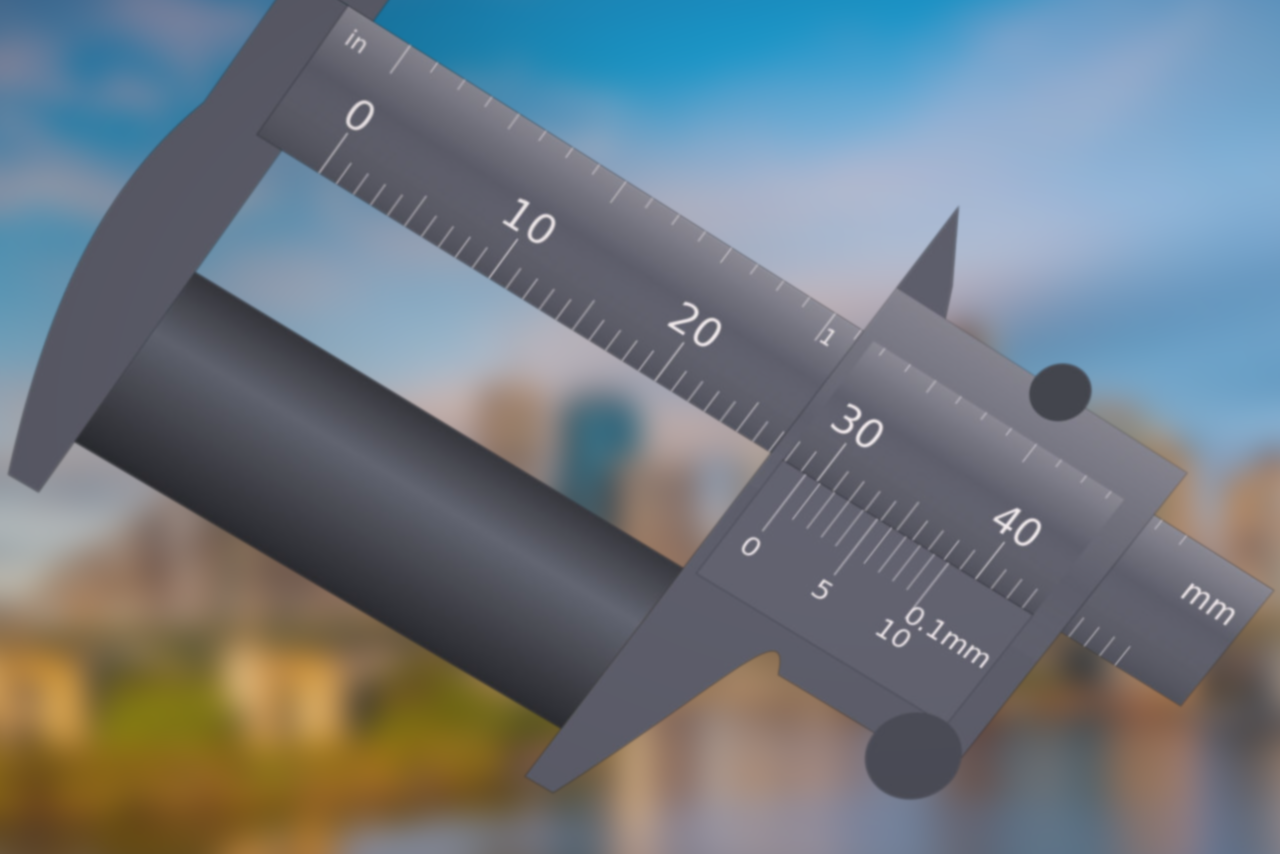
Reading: 29.3,mm
